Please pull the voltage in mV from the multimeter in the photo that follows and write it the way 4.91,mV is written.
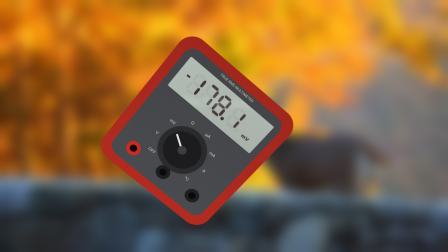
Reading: -178.1,mV
